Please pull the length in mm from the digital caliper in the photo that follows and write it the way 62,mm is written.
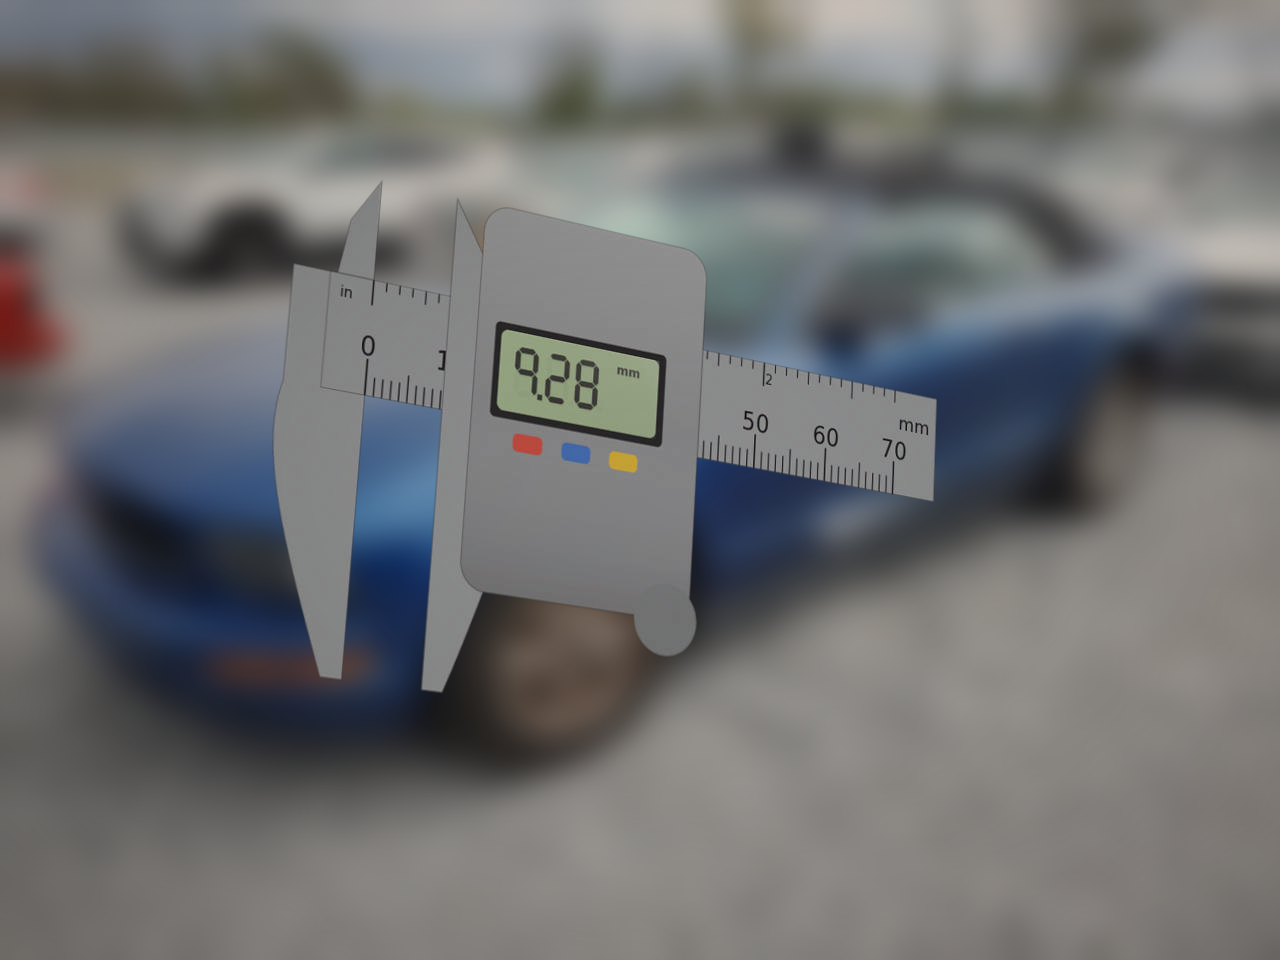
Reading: 9.28,mm
